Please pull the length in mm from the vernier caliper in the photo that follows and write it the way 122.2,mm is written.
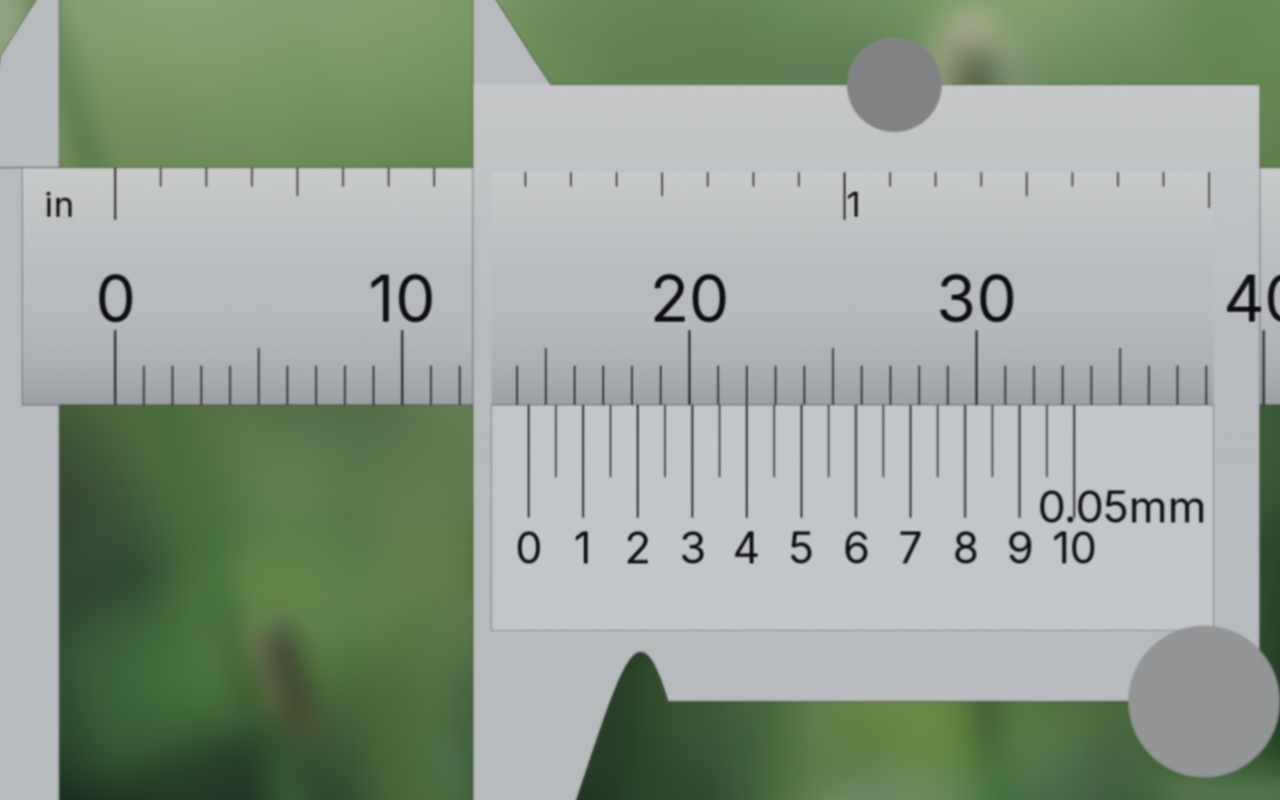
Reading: 14.4,mm
